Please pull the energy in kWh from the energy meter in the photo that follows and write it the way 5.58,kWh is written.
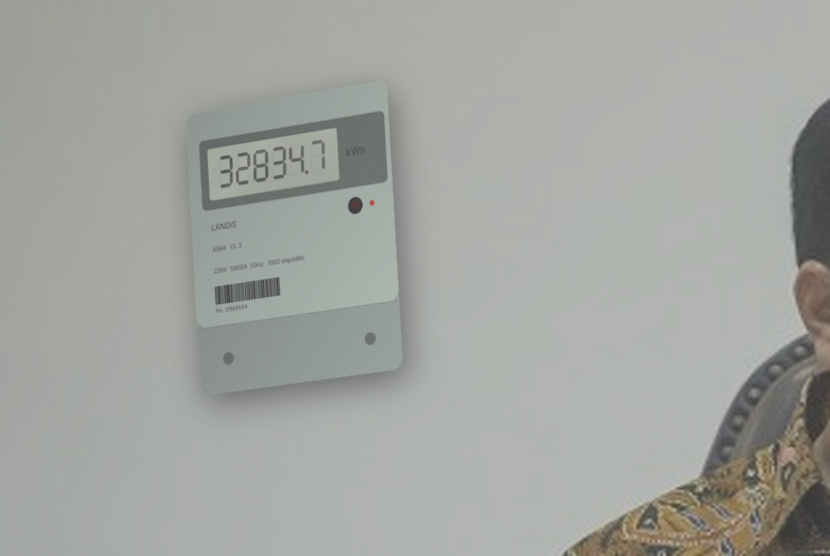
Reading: 32834.7,kWh
